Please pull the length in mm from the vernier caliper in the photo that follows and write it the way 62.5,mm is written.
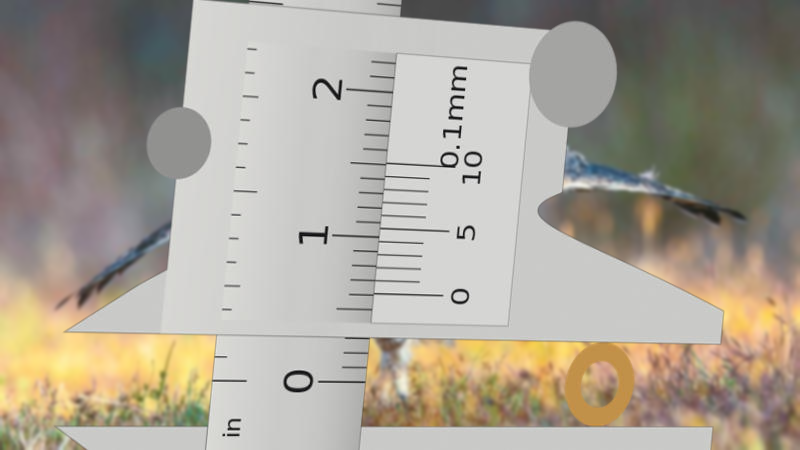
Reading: 6.1,mm
